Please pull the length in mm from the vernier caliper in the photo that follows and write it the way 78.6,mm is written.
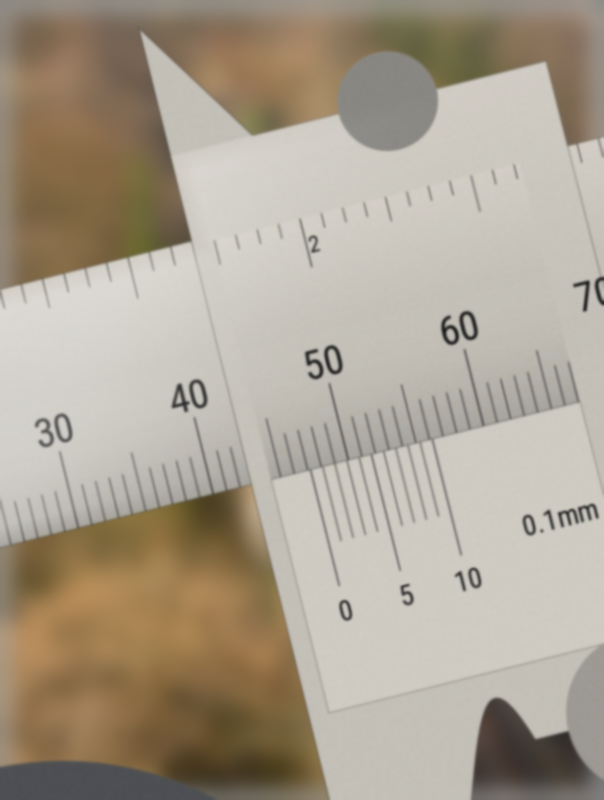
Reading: 47.2,mm
